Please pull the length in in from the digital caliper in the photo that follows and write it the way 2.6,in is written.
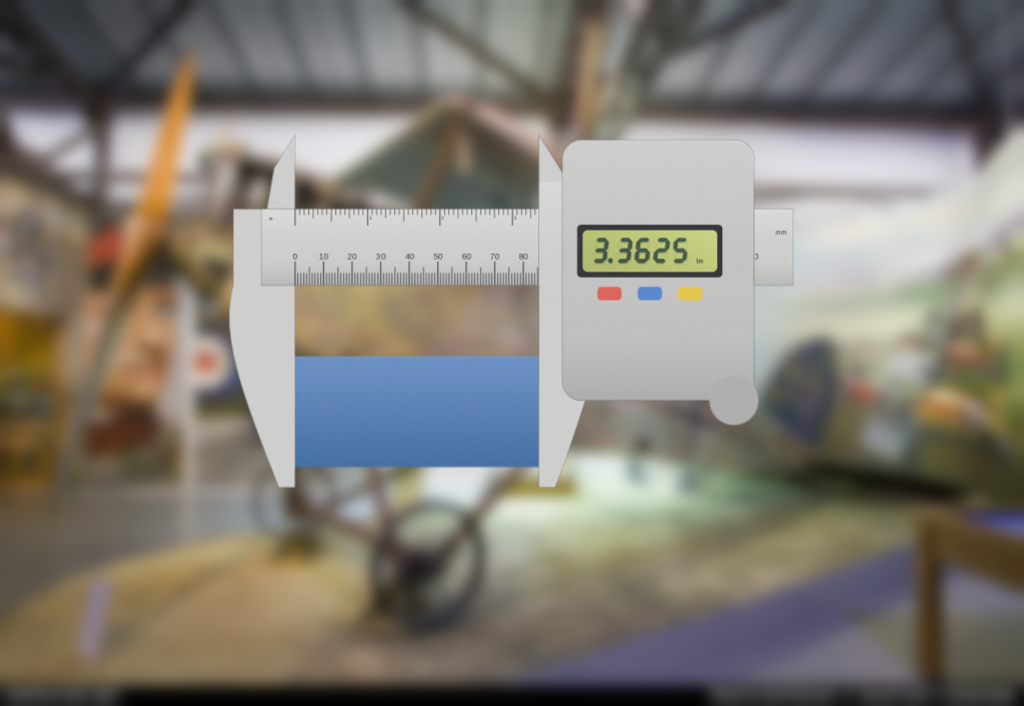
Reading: 3.3625,in
